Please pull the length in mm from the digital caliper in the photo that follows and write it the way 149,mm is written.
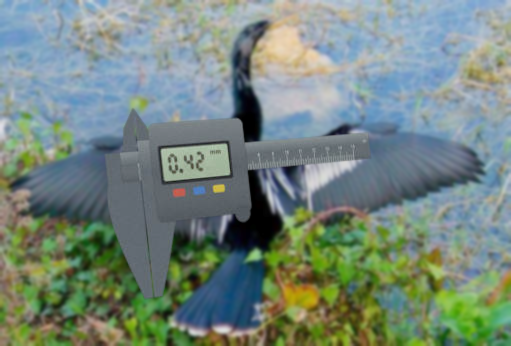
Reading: 0.42,mm
